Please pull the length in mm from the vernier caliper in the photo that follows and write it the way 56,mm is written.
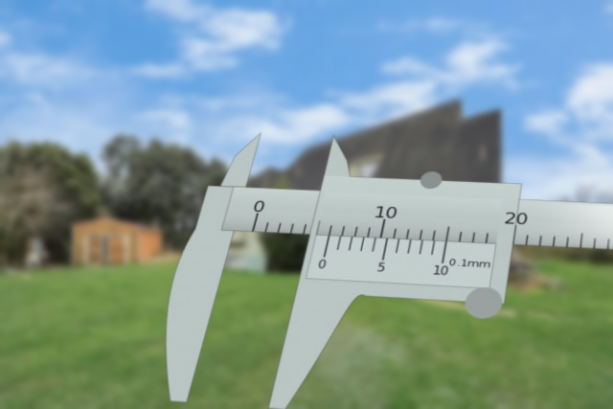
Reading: 6.0,mm
